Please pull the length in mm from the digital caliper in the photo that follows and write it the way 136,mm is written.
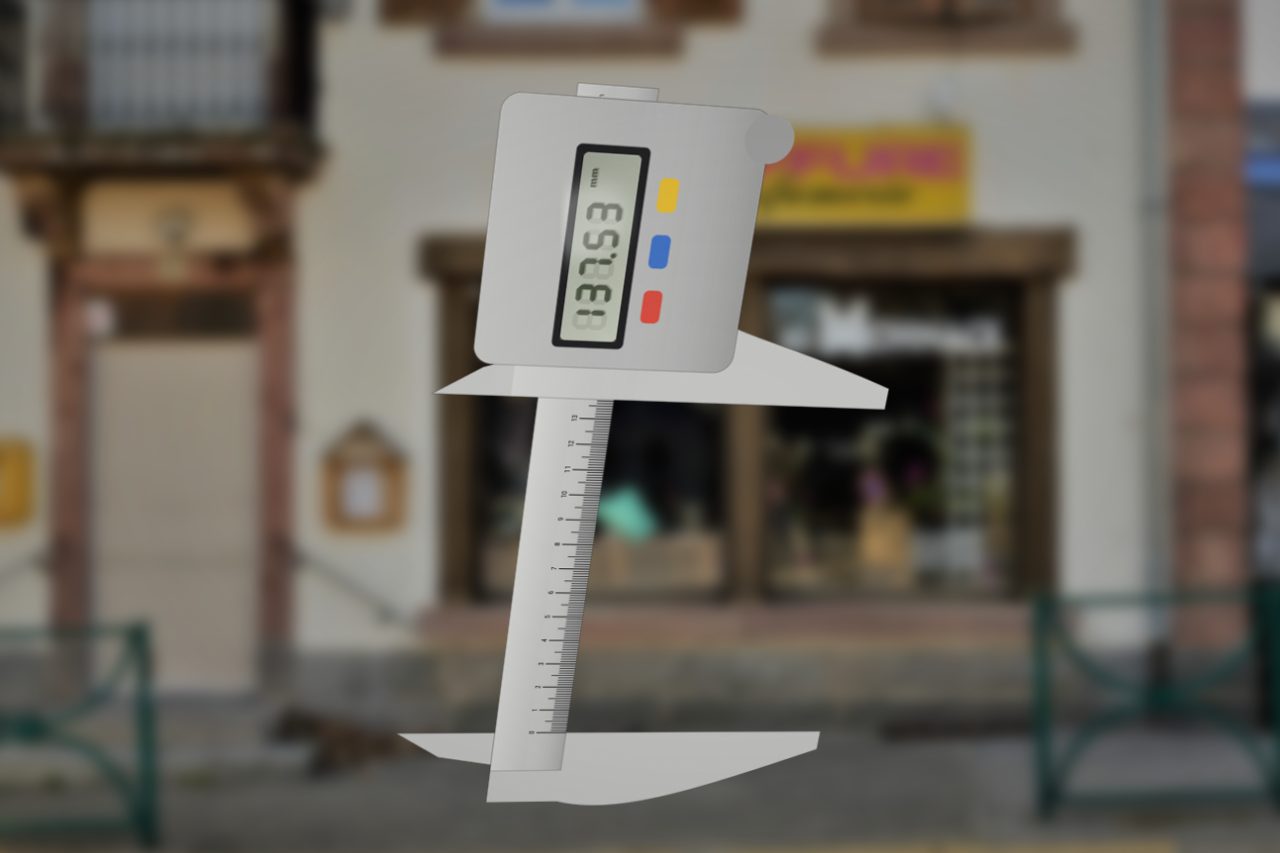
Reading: 137.53,mm
